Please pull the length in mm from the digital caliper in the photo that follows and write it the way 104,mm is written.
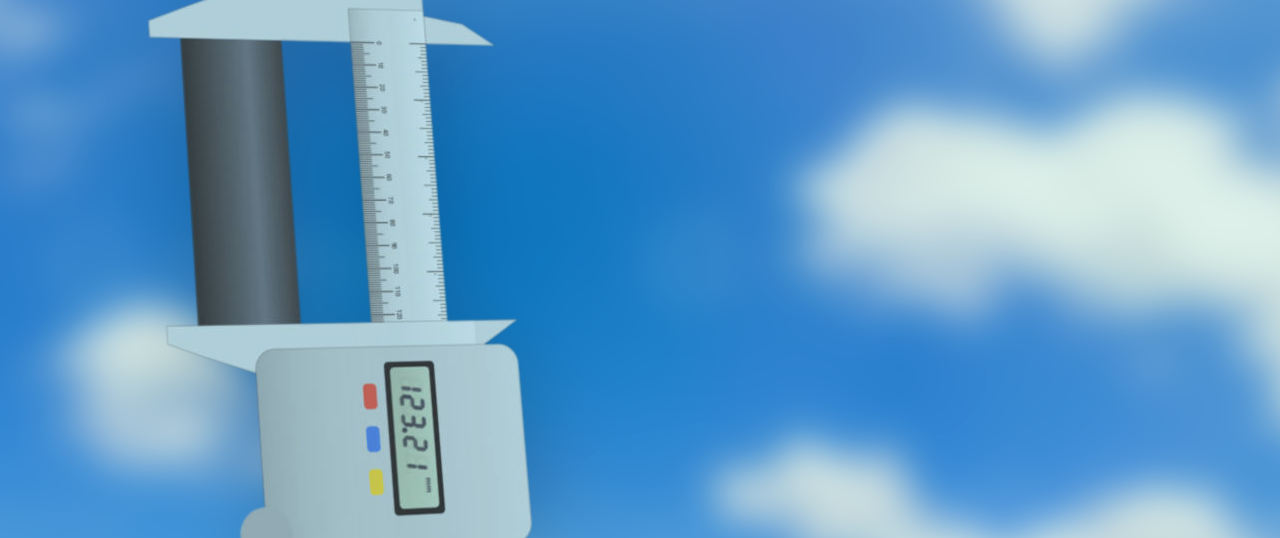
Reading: 123.21,mm
